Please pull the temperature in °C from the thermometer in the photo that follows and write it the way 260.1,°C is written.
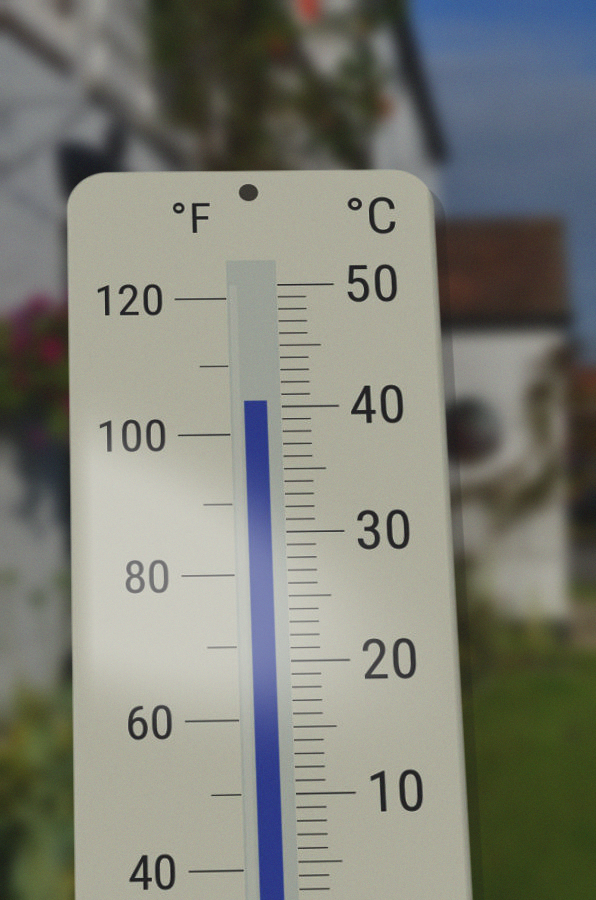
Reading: 40.5,°C
